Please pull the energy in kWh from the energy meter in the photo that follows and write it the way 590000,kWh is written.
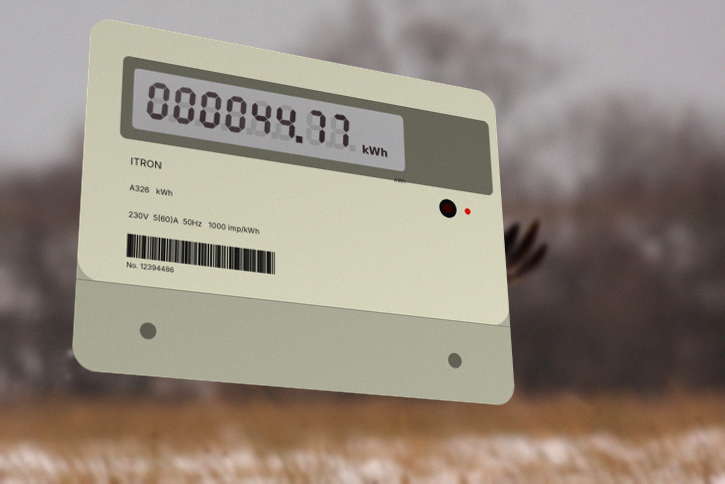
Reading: 44.77,kWh
